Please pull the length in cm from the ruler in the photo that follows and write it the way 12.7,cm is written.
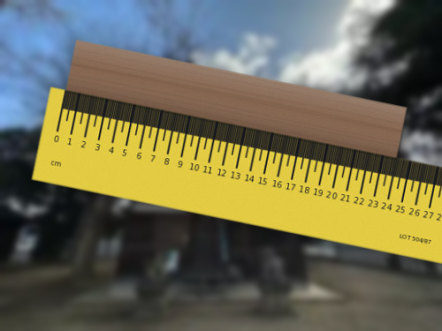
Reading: 24,cm
